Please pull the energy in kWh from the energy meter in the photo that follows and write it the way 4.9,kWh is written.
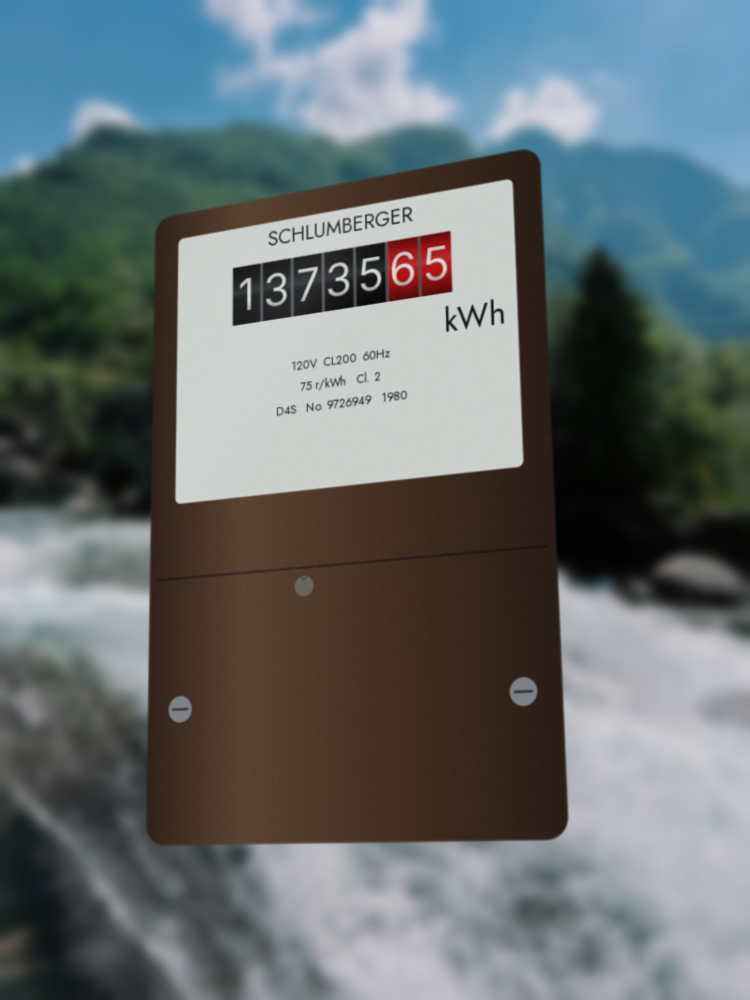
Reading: 13735.65,kWh
